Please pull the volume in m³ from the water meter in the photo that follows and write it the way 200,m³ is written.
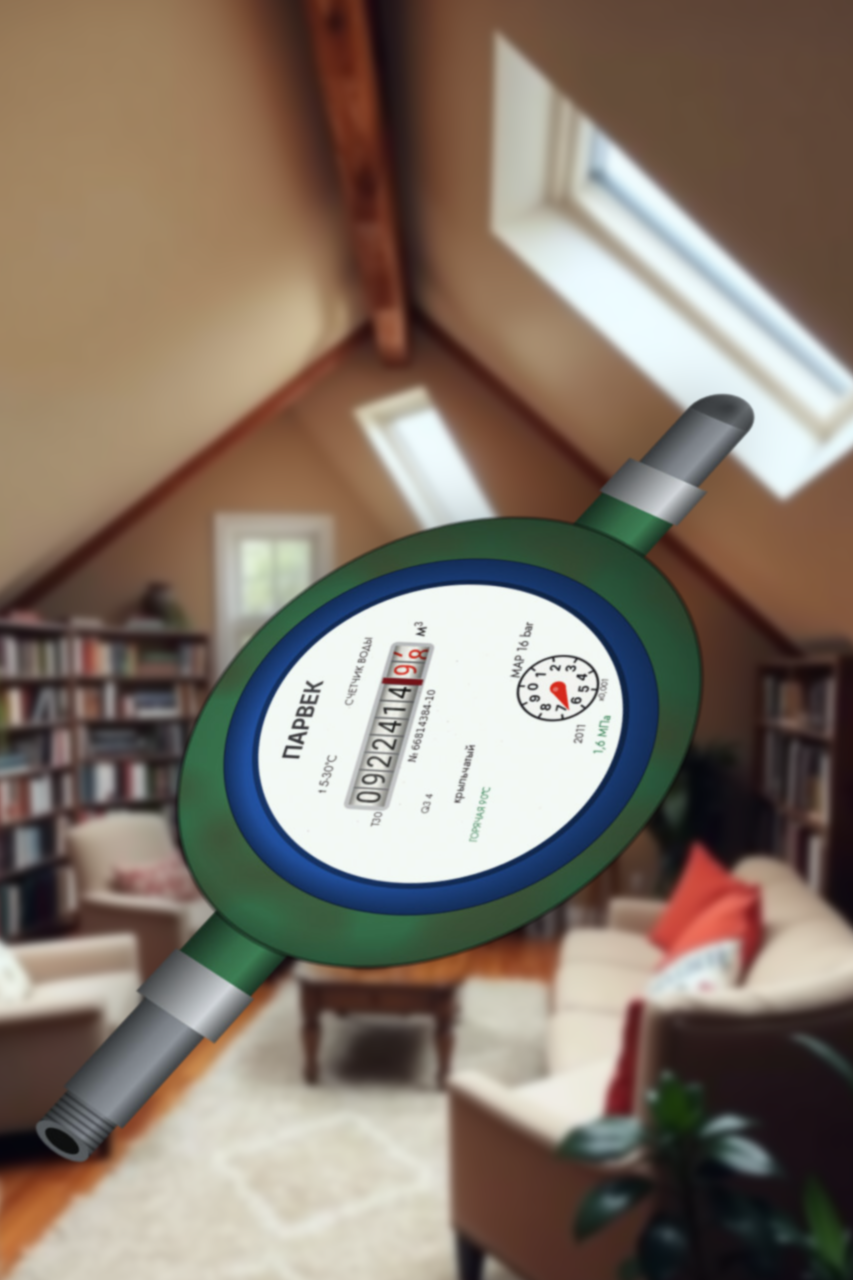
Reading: 922414.976,m³
